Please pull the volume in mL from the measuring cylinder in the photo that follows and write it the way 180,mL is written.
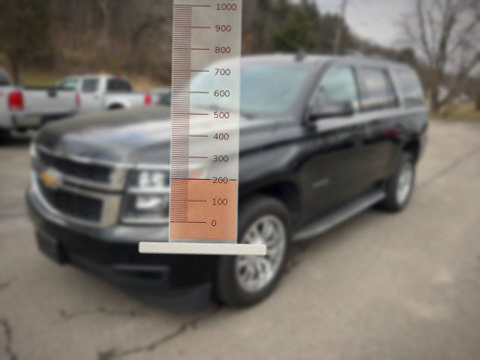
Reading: 200,mL
